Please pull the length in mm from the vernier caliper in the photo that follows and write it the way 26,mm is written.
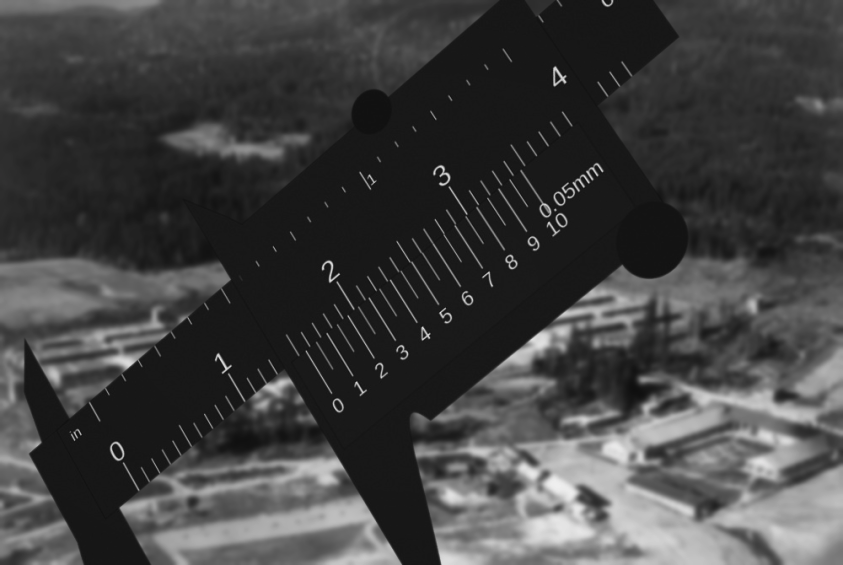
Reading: 15.6,mm
